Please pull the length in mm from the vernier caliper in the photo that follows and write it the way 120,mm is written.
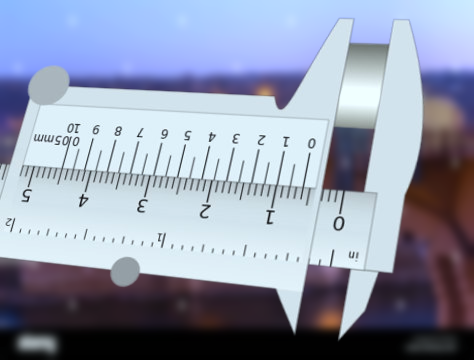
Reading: 6.0,mm
